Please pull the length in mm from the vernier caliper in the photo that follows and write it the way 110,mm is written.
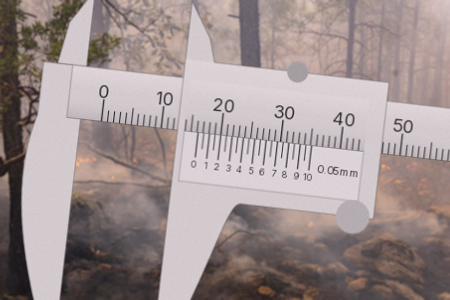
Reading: 16.2,mm
